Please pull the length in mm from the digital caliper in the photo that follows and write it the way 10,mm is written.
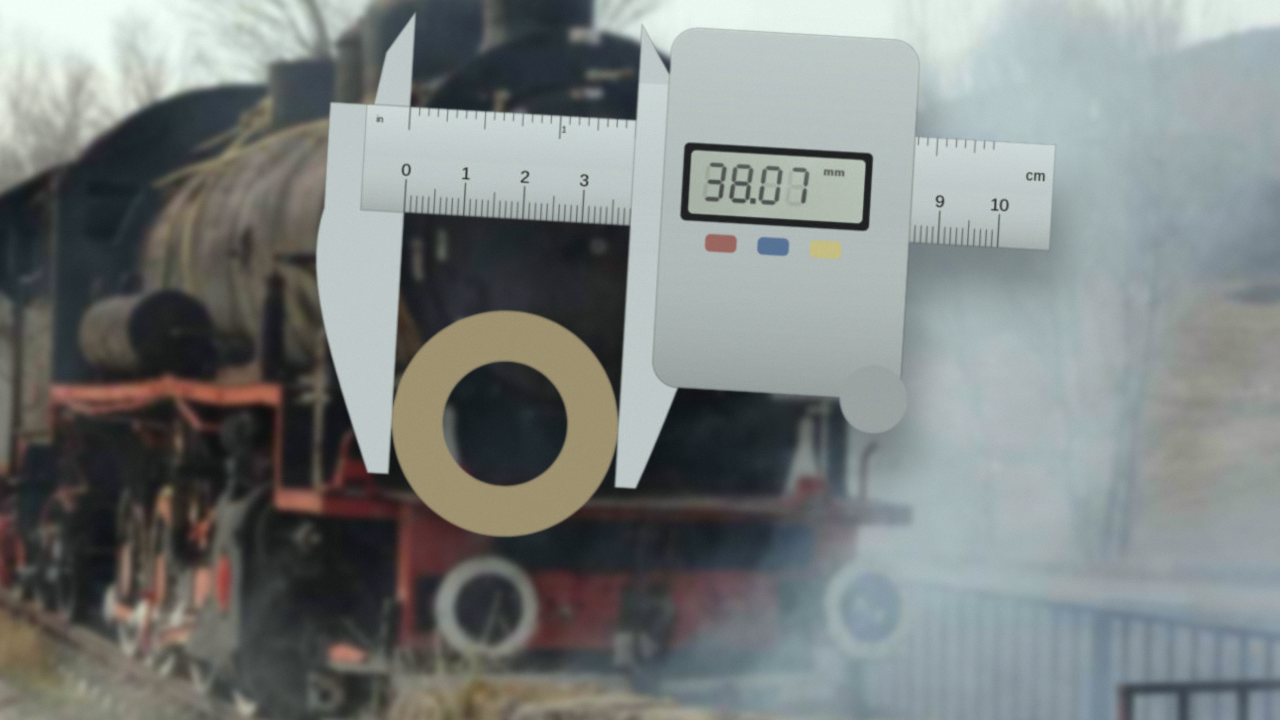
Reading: 38.07,mm
